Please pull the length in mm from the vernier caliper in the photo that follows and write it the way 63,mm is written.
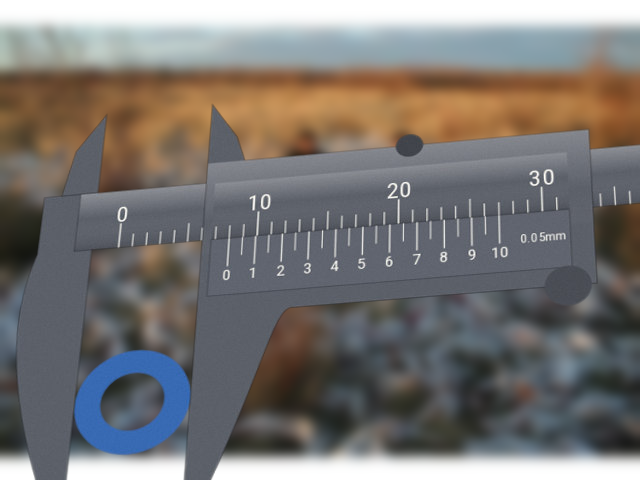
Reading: 8.0,mm
